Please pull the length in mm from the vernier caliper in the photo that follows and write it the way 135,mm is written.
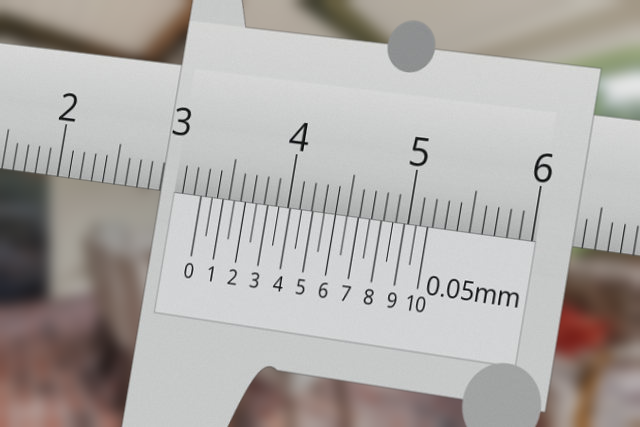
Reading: 32.6,mm
